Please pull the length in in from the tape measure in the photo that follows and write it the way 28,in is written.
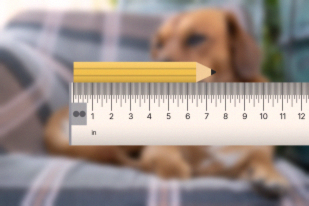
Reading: 7.5,in
